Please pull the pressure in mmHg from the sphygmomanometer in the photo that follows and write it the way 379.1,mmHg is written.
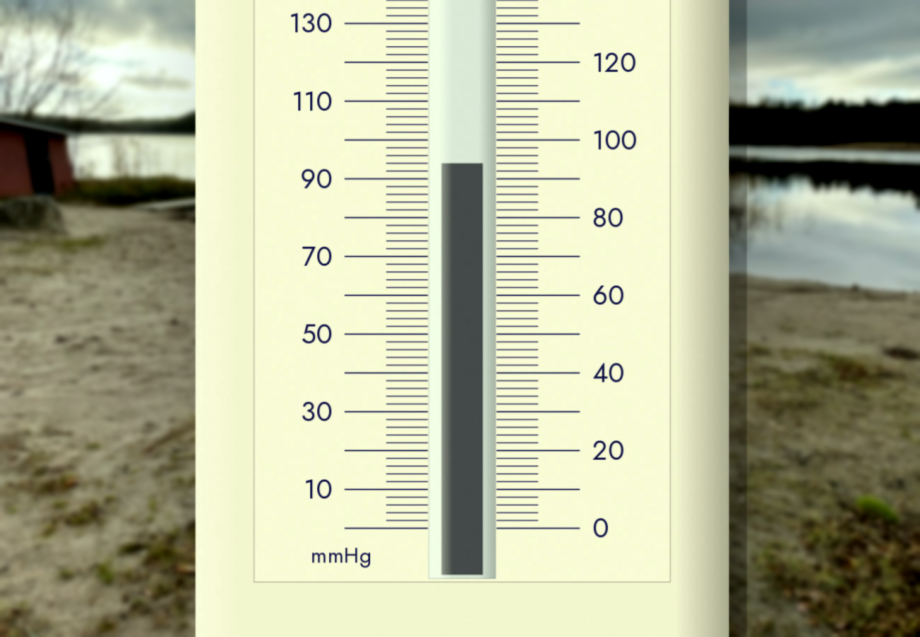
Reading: 94,mmHg
